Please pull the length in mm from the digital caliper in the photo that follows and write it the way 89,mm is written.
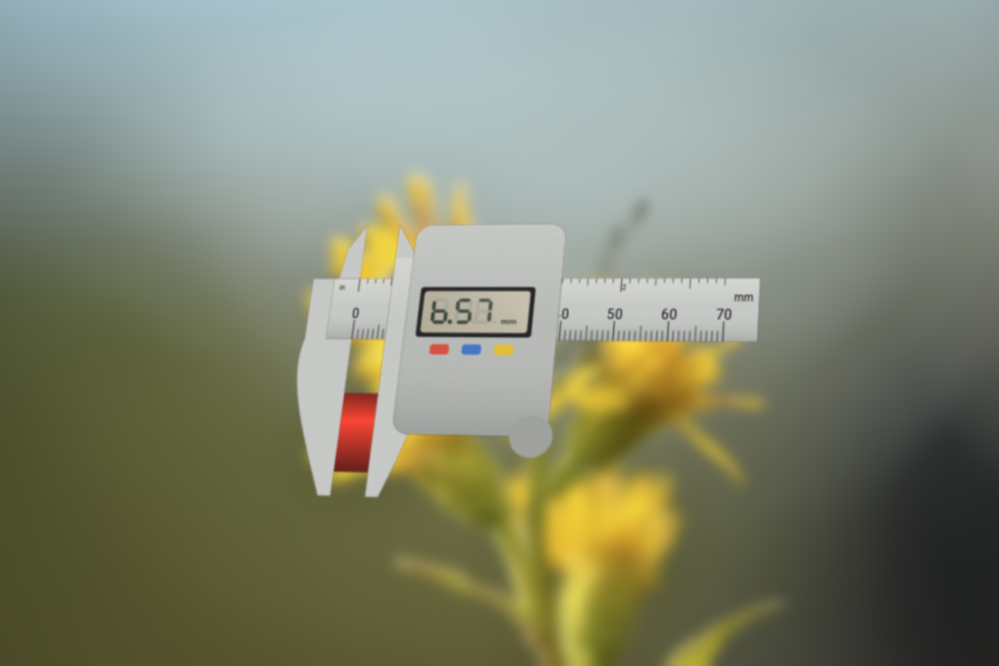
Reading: 6.57,mm
